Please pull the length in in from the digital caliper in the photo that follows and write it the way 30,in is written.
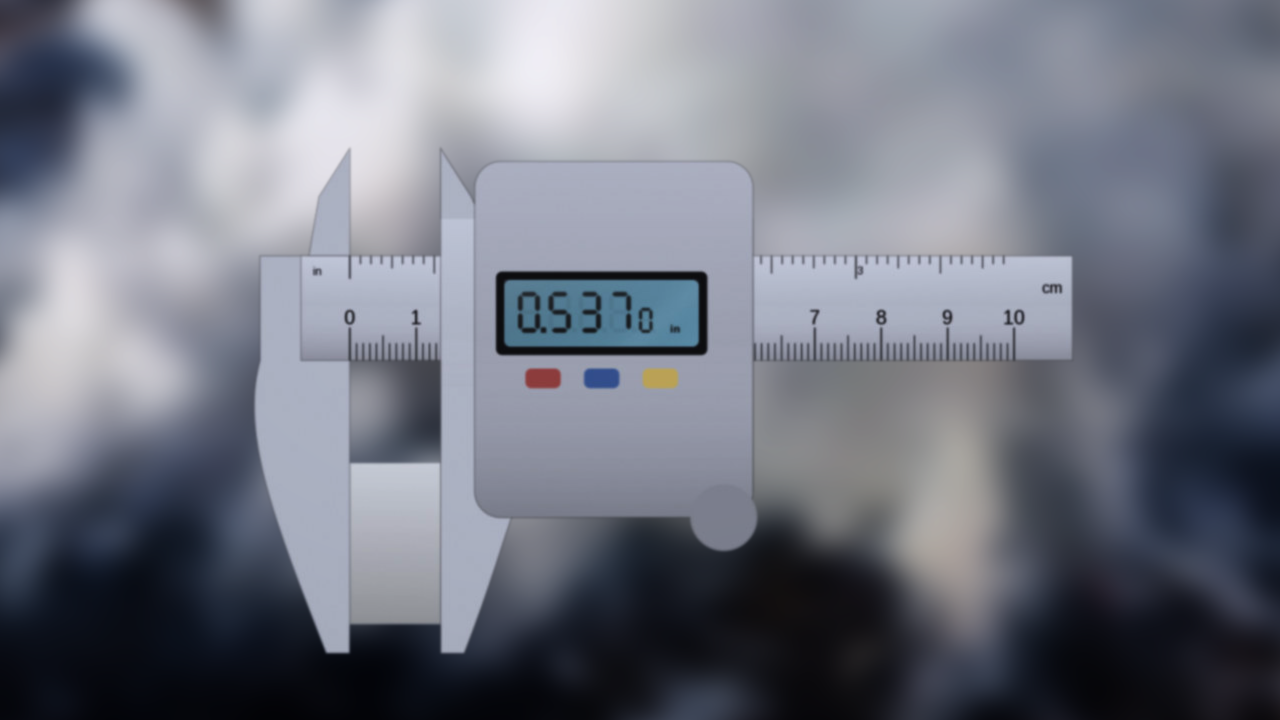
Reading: 0.5370,in
